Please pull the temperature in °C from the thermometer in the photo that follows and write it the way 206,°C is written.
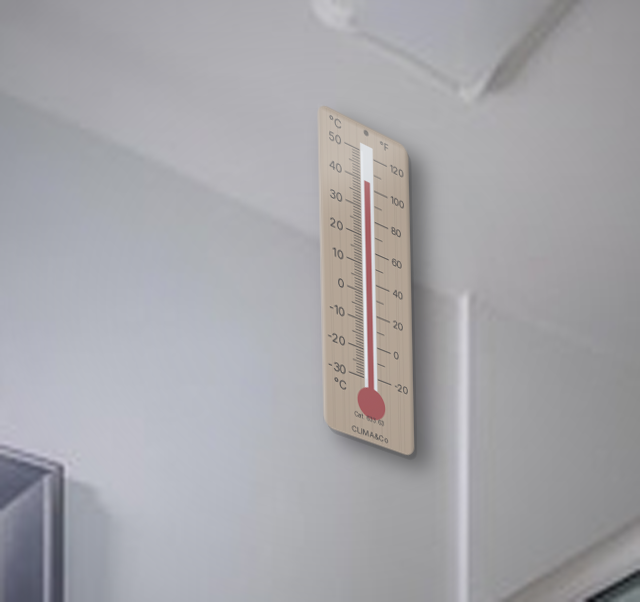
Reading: 40,°C
